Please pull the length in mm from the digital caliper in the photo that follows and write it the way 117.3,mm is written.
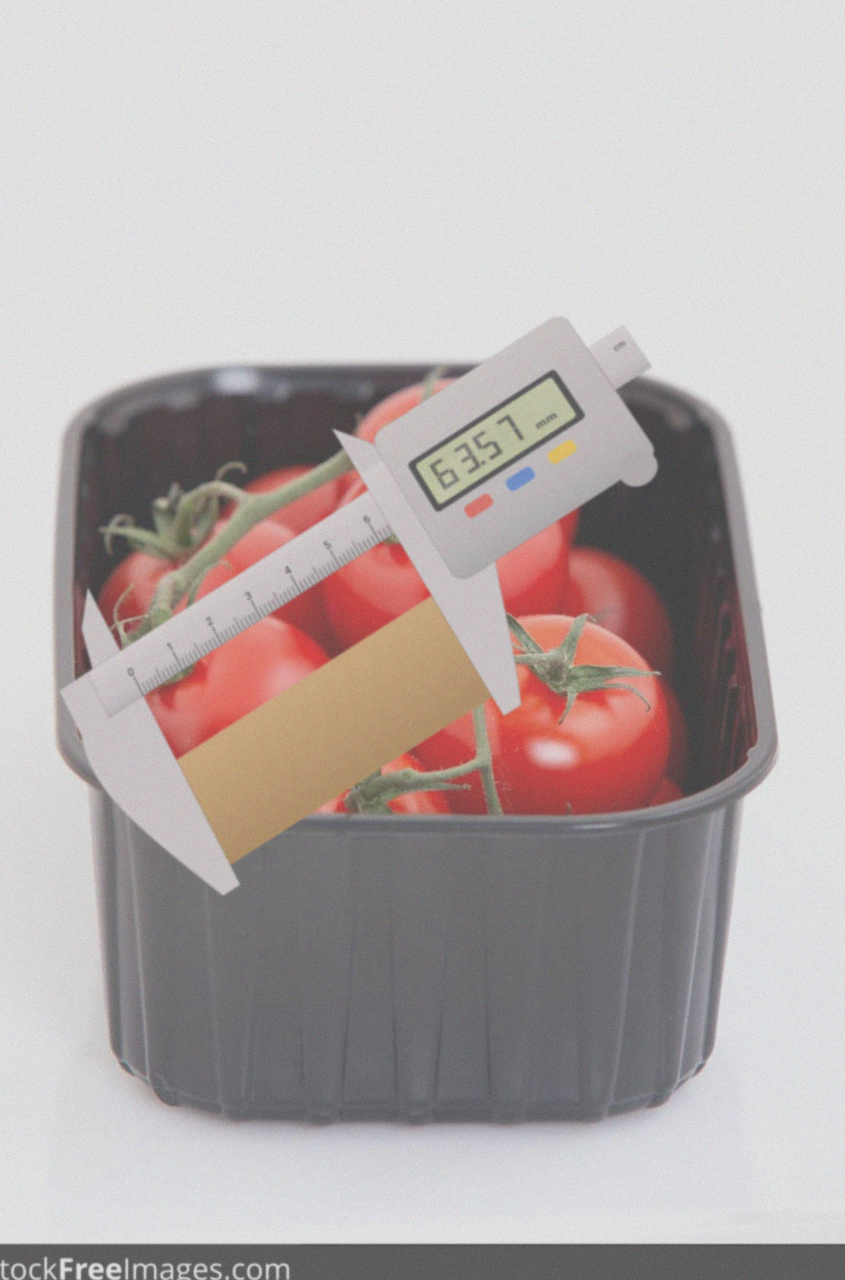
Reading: 63.57,mm
